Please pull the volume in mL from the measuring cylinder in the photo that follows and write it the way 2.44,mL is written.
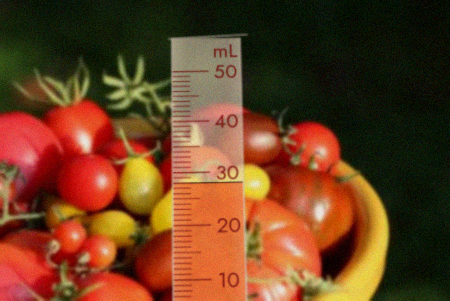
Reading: 28,mL
